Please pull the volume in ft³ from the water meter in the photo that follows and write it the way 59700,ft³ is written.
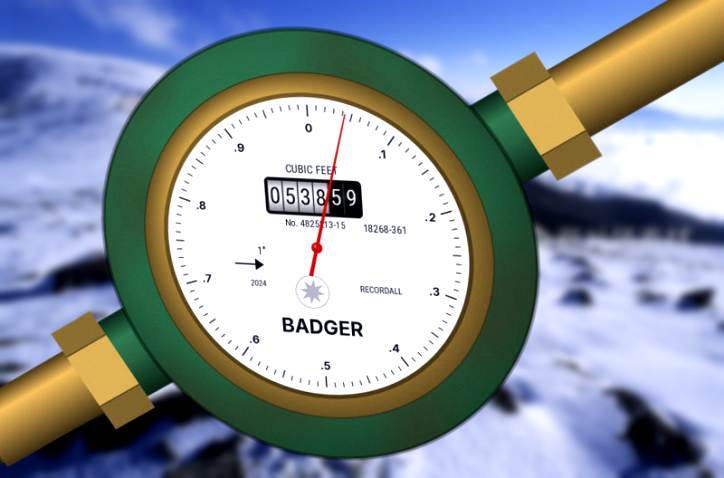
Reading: 53859.04,ft³
